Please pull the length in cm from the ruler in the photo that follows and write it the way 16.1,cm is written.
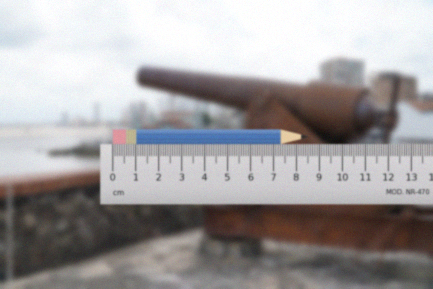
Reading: 8.5,cm
